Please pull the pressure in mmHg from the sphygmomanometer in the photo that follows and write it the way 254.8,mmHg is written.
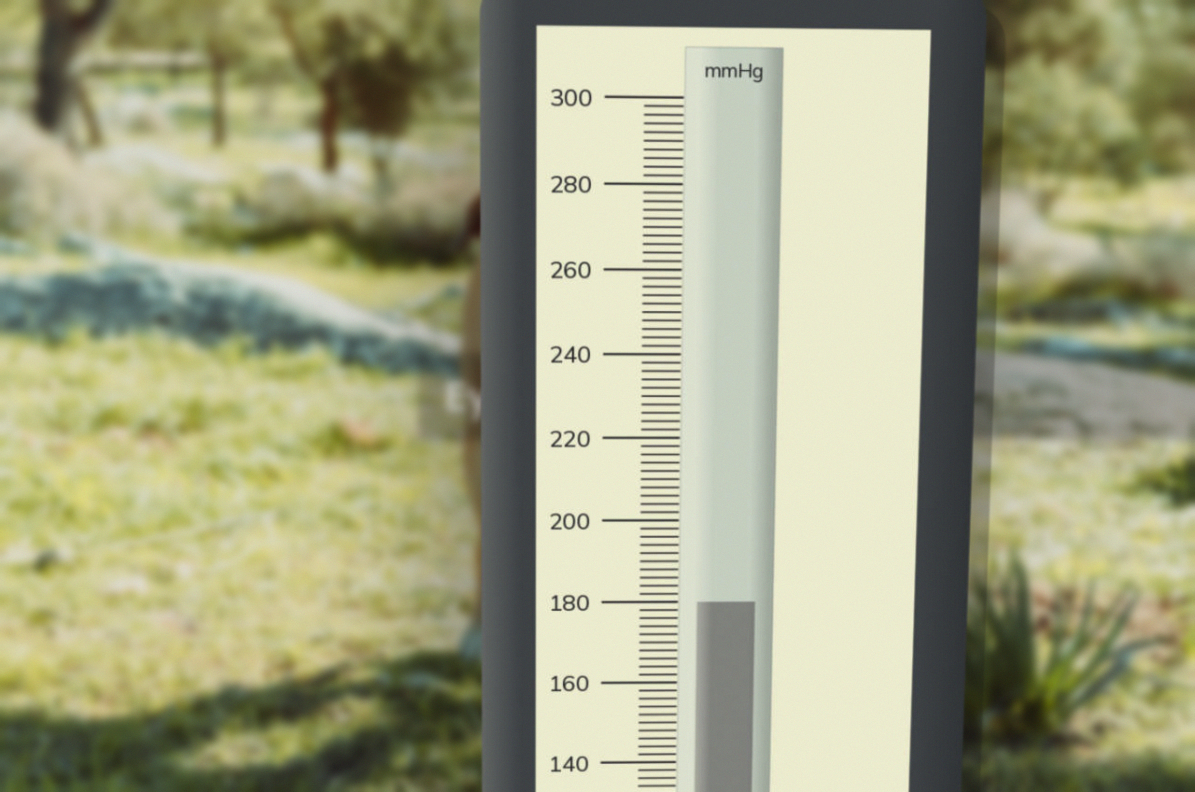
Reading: 180,mmHg
